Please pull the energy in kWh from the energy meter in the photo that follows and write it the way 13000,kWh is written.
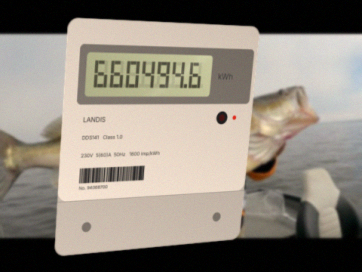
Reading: 660494.6,kWh
